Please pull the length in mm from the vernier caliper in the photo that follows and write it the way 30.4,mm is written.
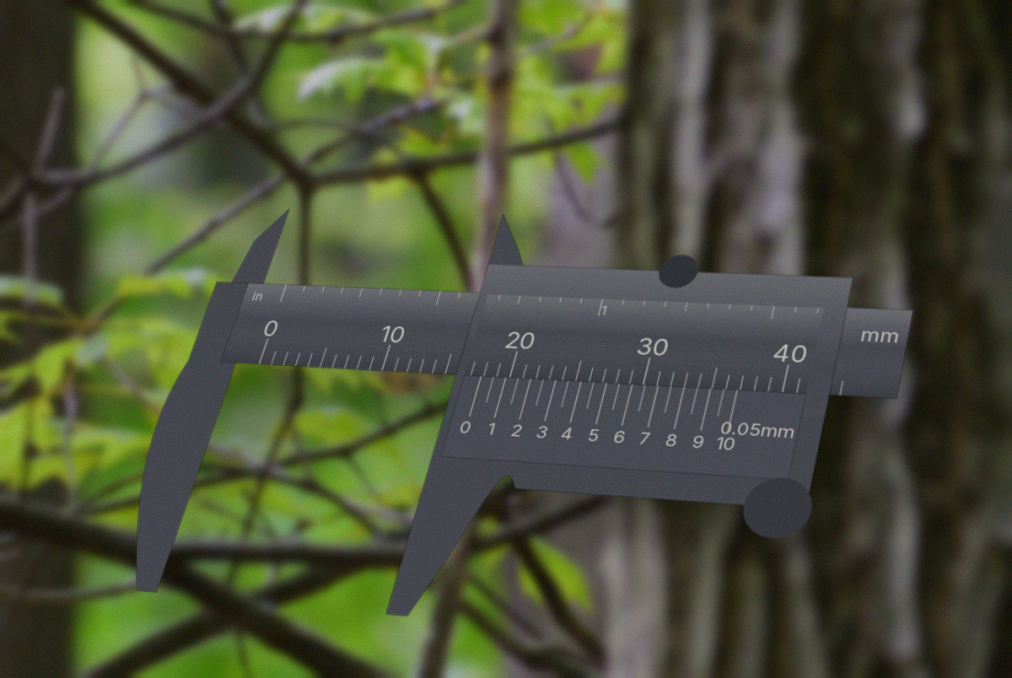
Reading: 17.8,mm
